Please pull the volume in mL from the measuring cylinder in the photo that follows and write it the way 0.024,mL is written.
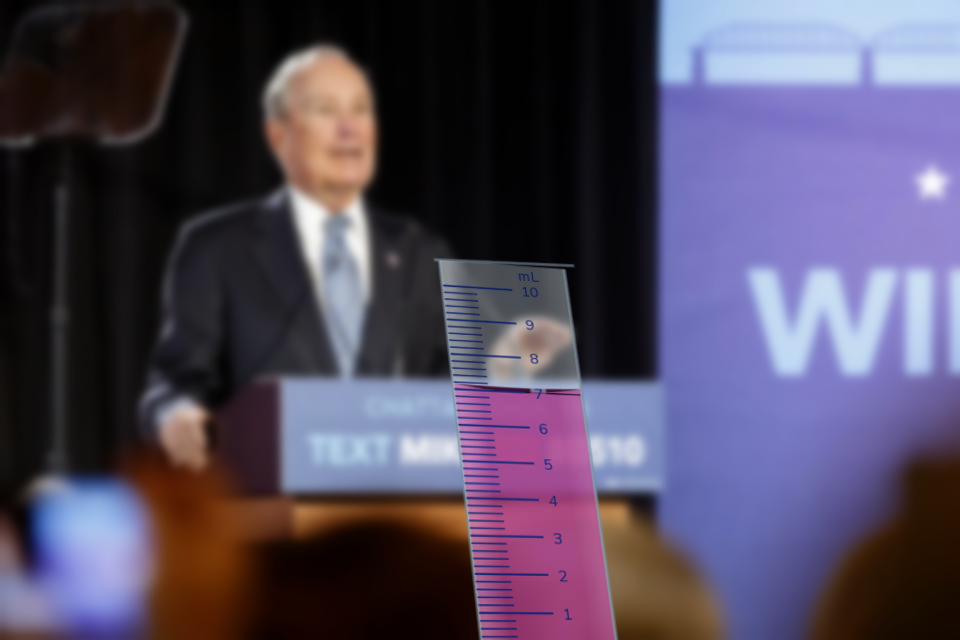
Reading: 7,mL
